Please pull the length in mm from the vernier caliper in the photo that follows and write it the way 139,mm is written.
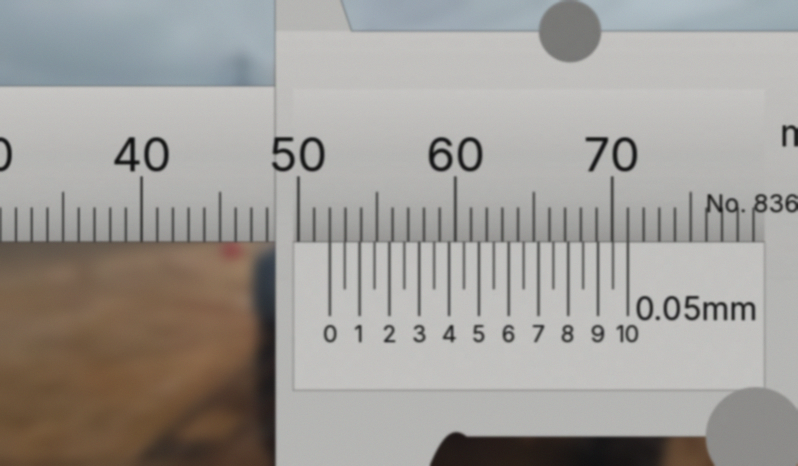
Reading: 52.0,mm
